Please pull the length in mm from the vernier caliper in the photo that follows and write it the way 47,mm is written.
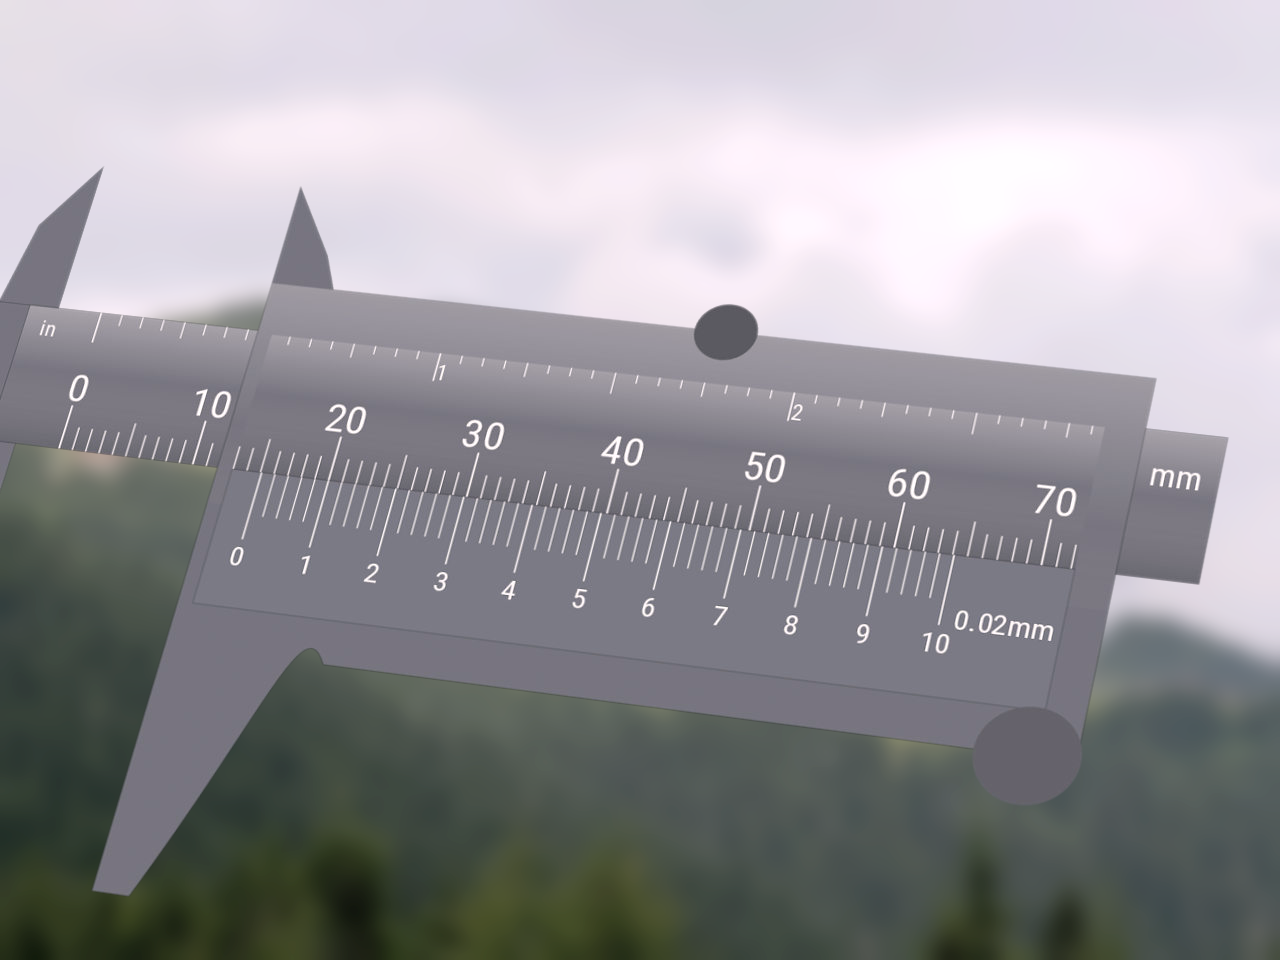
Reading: 15.1,mm
